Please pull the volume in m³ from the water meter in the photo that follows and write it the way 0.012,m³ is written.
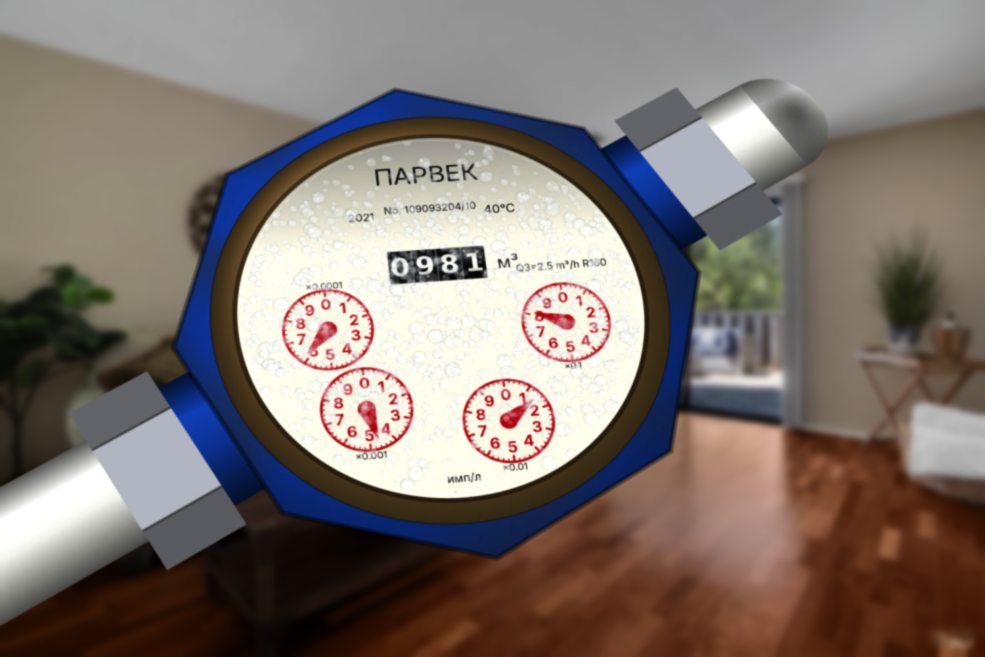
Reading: 981.8146,m³
